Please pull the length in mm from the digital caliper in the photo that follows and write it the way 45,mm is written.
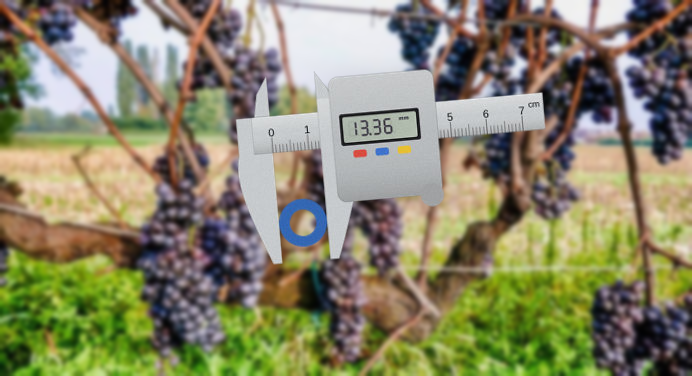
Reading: 13.36,mm
